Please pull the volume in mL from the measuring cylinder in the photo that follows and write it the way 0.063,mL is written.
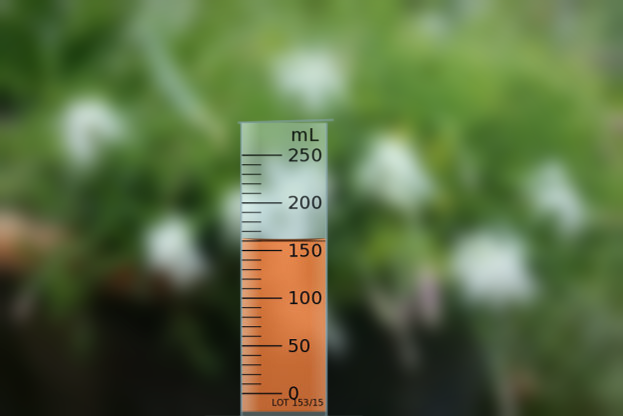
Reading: 160,mL
